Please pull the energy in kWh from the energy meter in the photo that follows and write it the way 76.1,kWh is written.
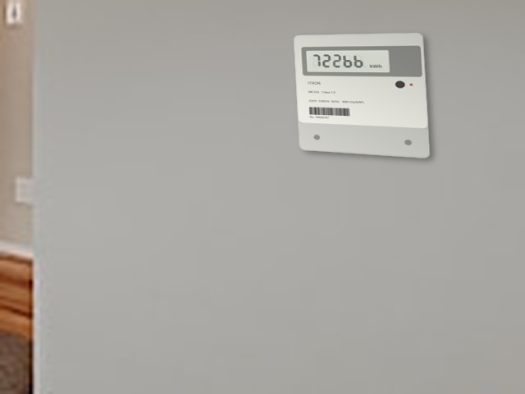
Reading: 72266,kWh
